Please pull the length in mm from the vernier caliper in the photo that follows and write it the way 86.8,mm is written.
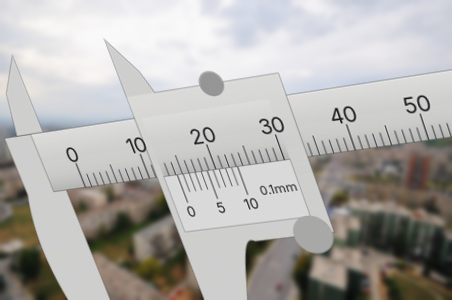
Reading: 14.2,mm
